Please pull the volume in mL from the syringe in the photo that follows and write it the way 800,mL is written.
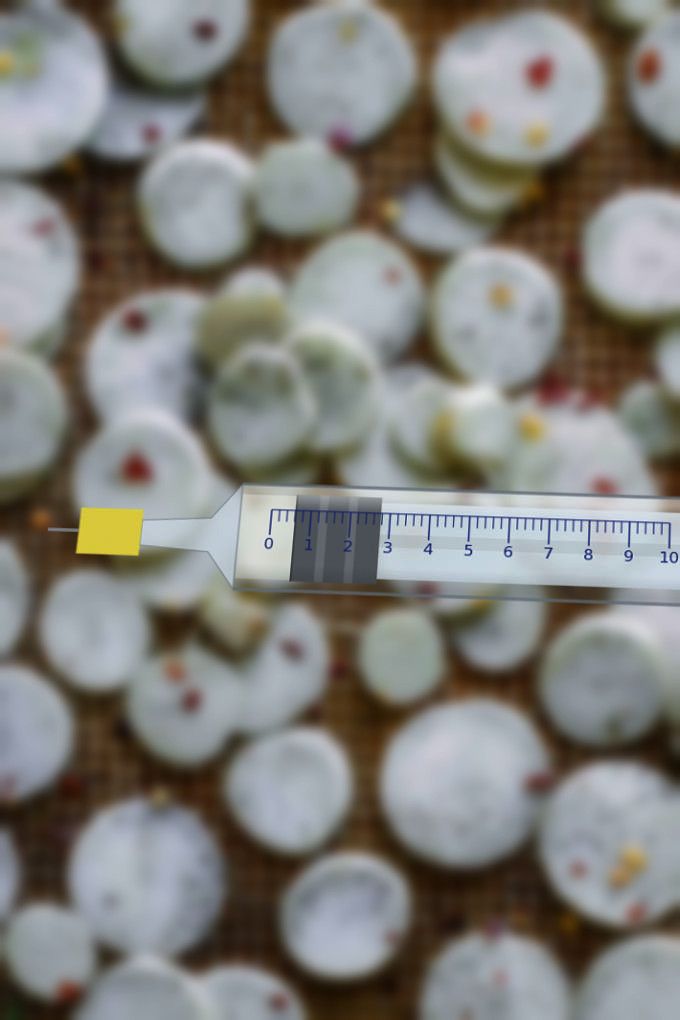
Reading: 0.6,mL
